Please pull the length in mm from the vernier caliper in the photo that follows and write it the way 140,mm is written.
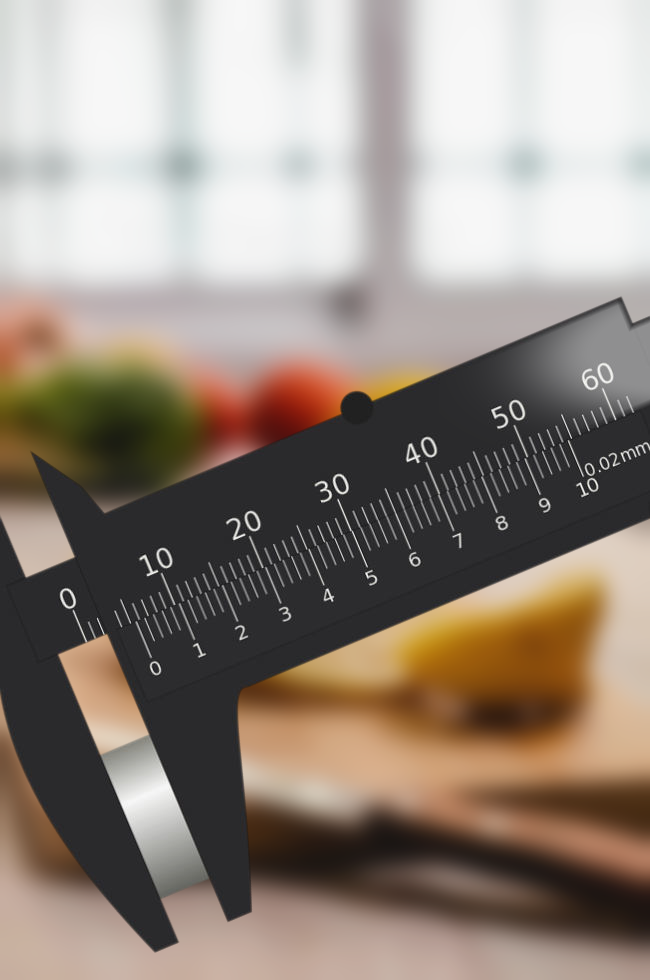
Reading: 5.6,mm
